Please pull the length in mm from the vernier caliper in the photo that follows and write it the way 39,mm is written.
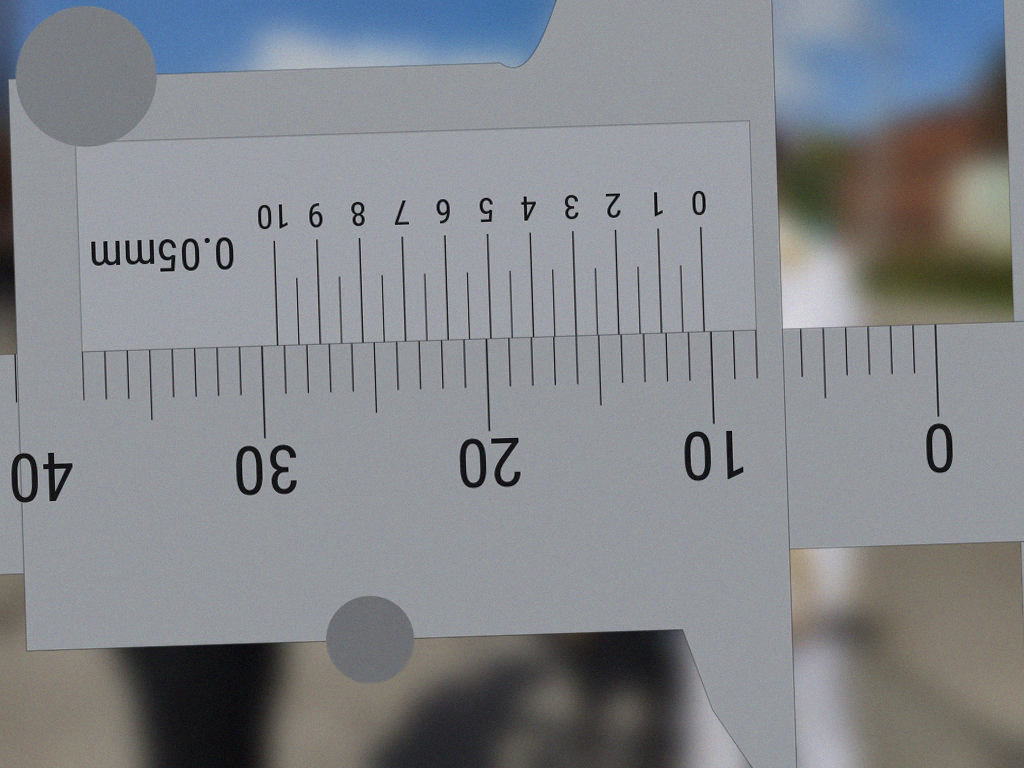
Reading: 10.30,mm
